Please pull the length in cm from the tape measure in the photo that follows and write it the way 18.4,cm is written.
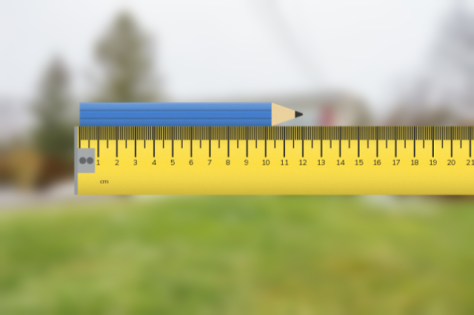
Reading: 12,cm
